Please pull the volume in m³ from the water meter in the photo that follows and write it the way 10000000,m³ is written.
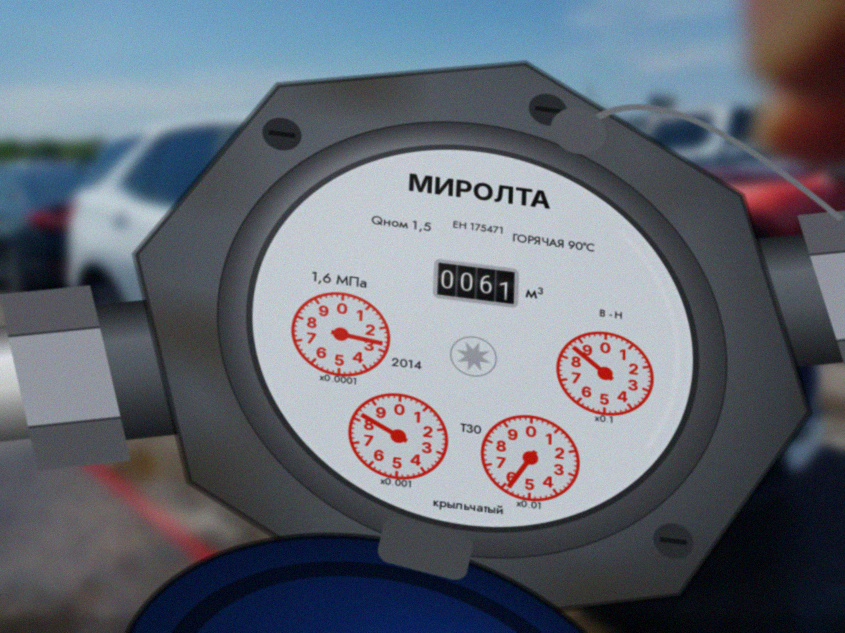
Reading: 60.8582,m³
